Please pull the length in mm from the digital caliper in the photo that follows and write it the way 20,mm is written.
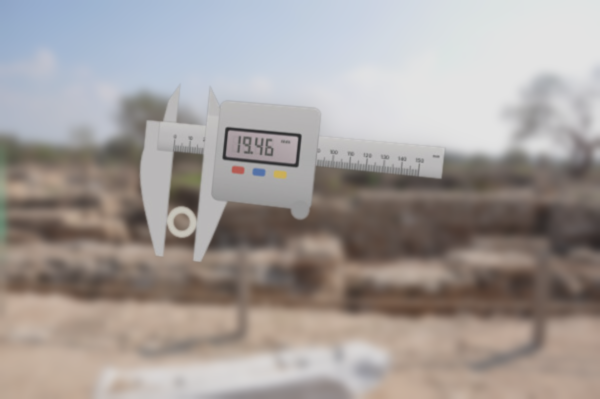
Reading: 19.46,mm
